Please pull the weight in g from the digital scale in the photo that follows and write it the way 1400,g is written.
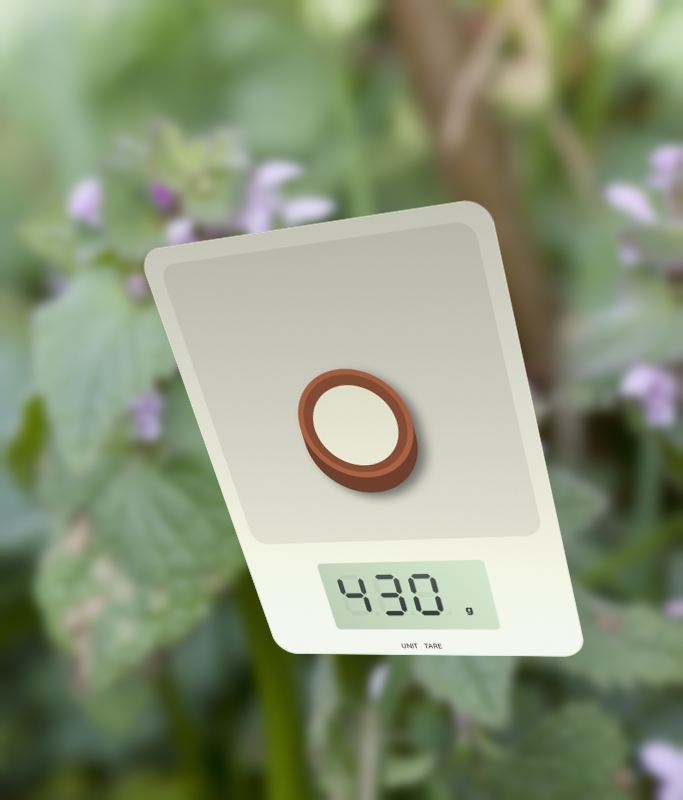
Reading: 430,g
